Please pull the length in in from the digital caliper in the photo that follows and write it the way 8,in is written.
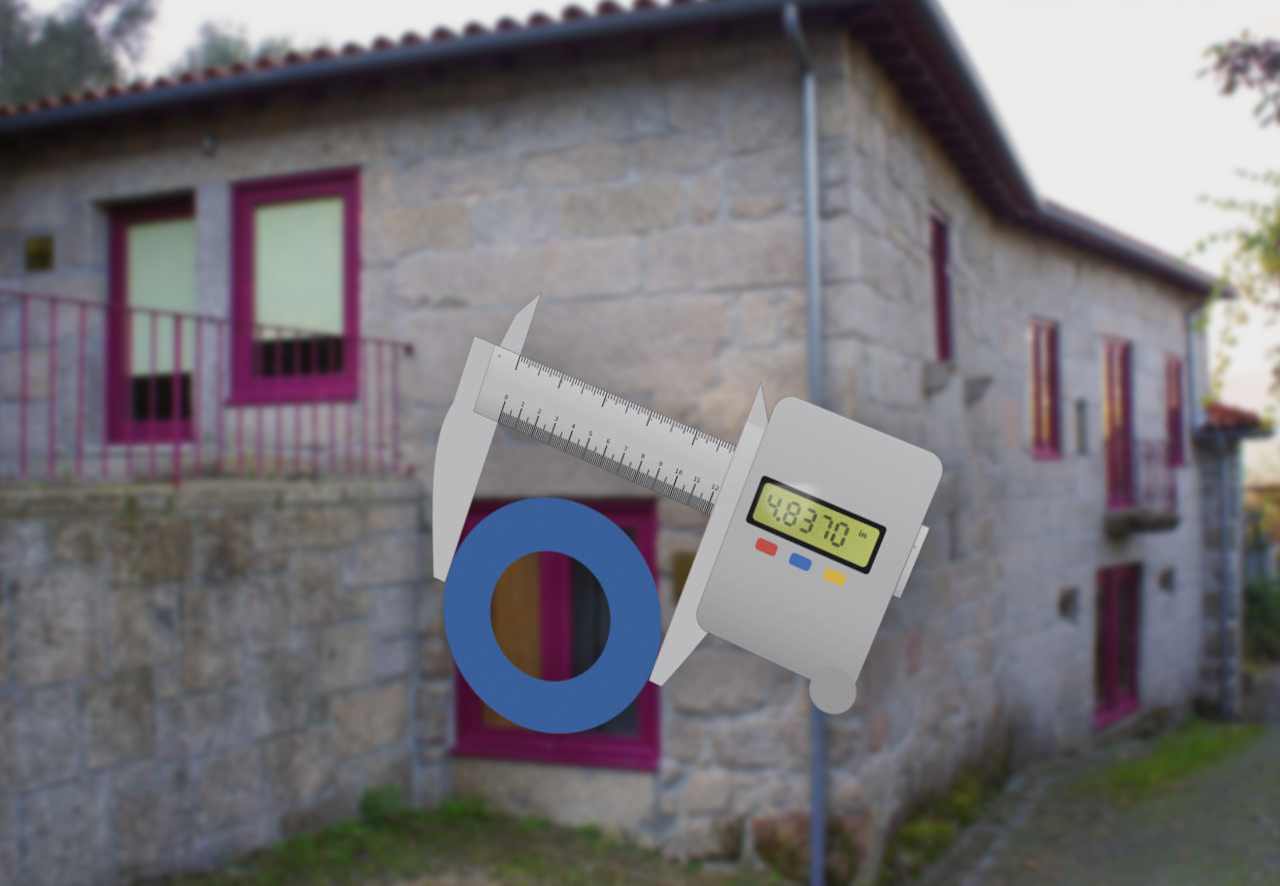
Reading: 4.8370,in
